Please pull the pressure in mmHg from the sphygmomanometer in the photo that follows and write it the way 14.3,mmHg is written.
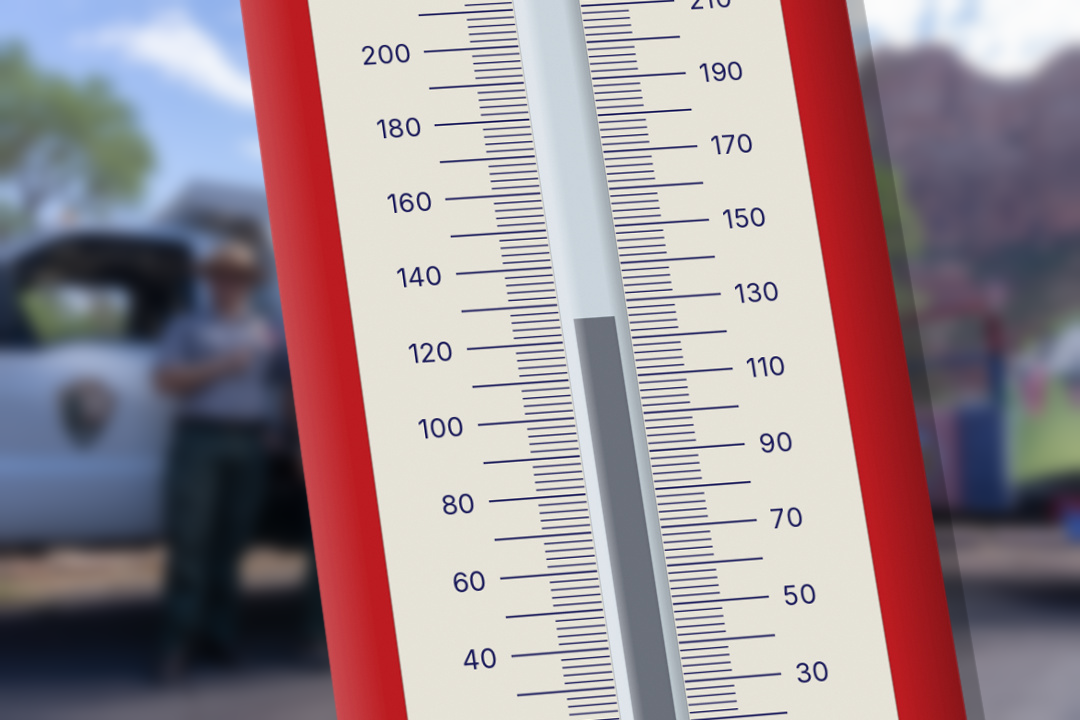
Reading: 126,mmHg
